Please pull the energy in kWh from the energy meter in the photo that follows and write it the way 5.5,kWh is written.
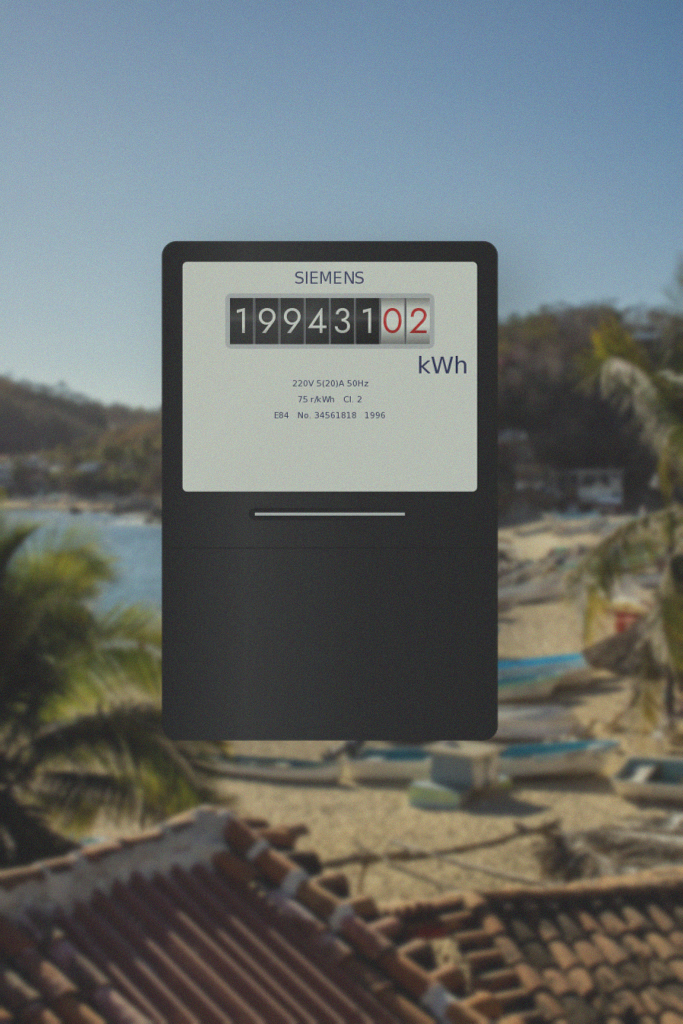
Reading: 199431.02,kWh
